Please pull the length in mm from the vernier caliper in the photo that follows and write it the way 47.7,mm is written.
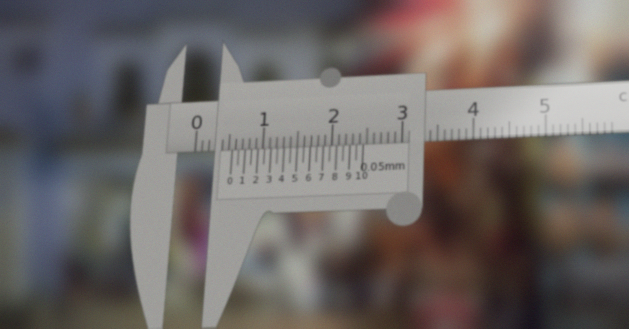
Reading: 5.5,mm
